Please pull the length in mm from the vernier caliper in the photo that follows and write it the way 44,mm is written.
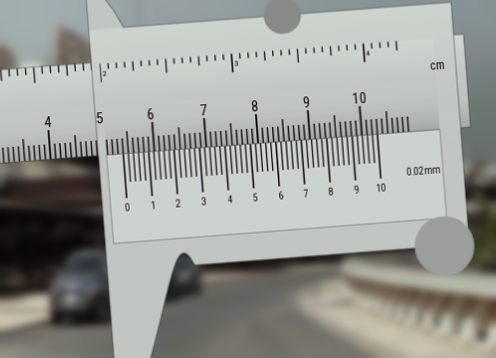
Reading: 54.0,mm
